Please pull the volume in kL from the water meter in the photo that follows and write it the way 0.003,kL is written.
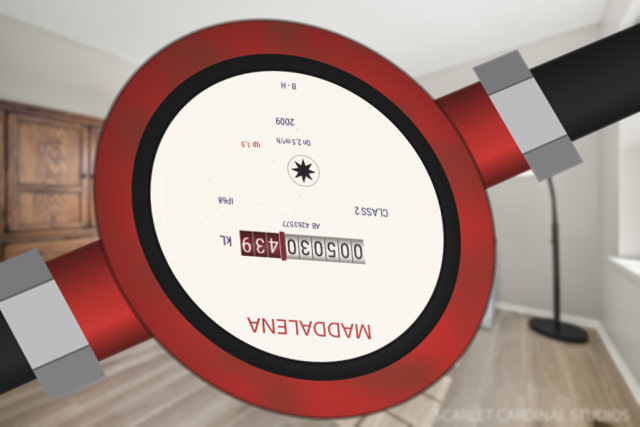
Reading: 5030.439,kL
